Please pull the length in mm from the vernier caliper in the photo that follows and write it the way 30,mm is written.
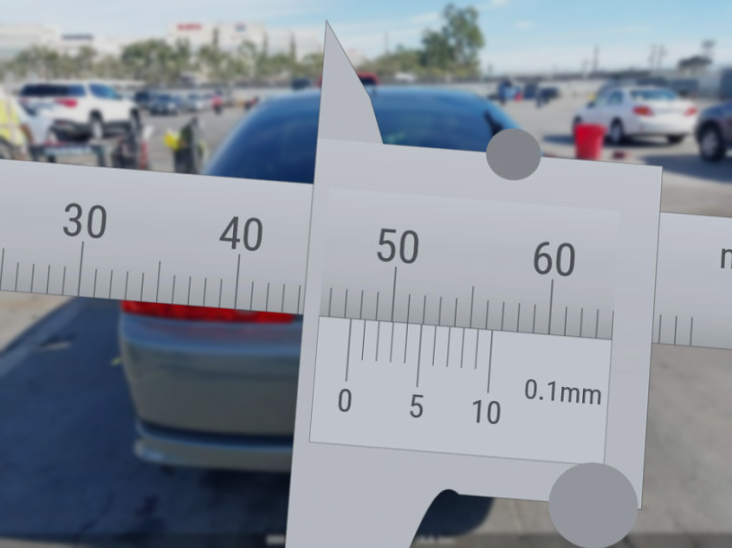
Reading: 47.4,mm
